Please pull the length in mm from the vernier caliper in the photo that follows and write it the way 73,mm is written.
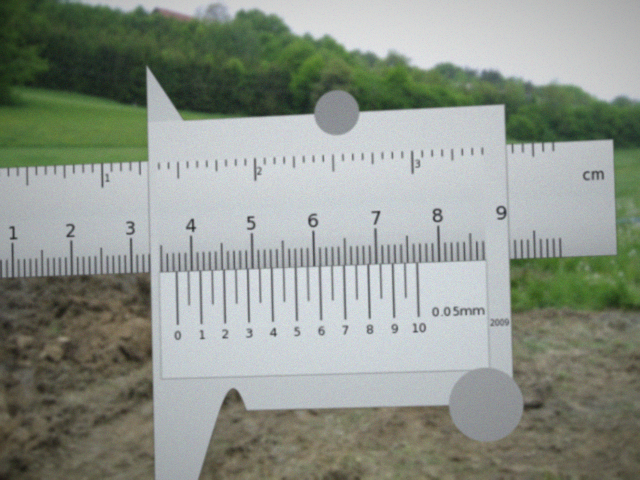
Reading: 37.5,mm
